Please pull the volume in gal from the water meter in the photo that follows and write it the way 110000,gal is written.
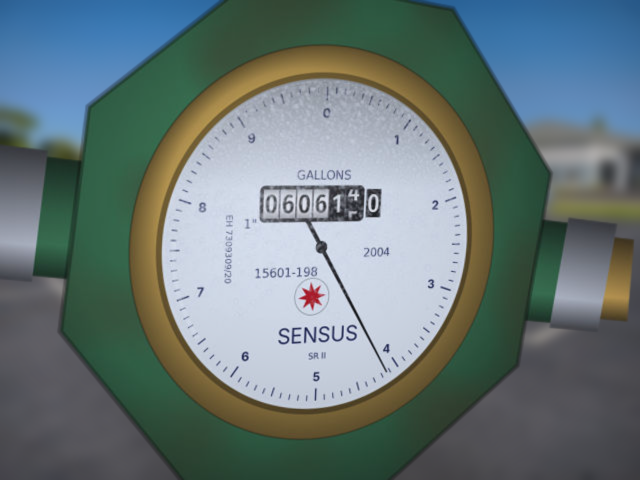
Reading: 606144.1,gal
